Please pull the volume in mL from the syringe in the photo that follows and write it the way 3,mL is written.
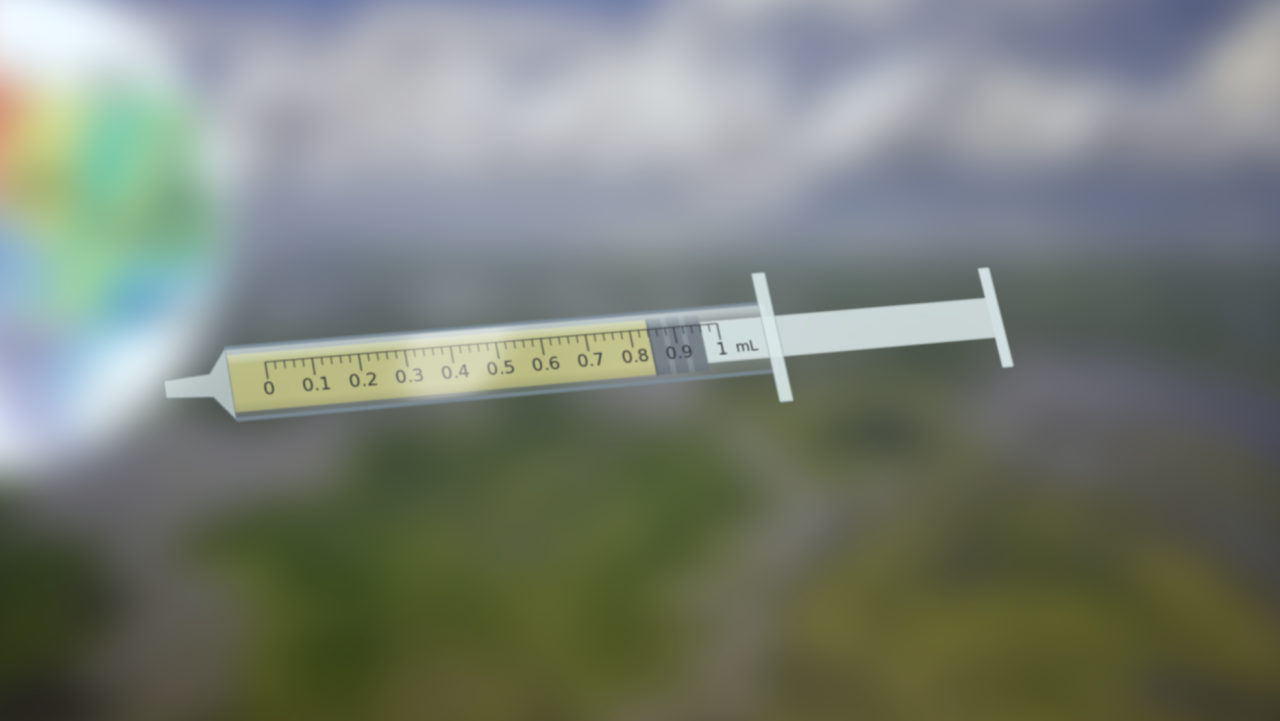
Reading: 0.84,mL
